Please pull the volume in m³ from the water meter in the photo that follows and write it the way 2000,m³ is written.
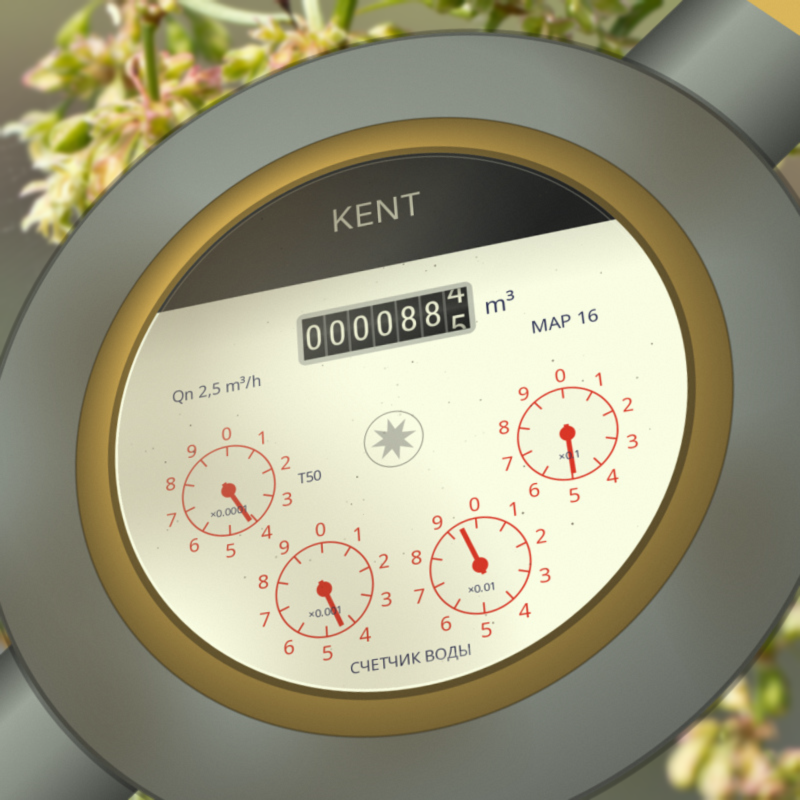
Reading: 884.4944,m³
